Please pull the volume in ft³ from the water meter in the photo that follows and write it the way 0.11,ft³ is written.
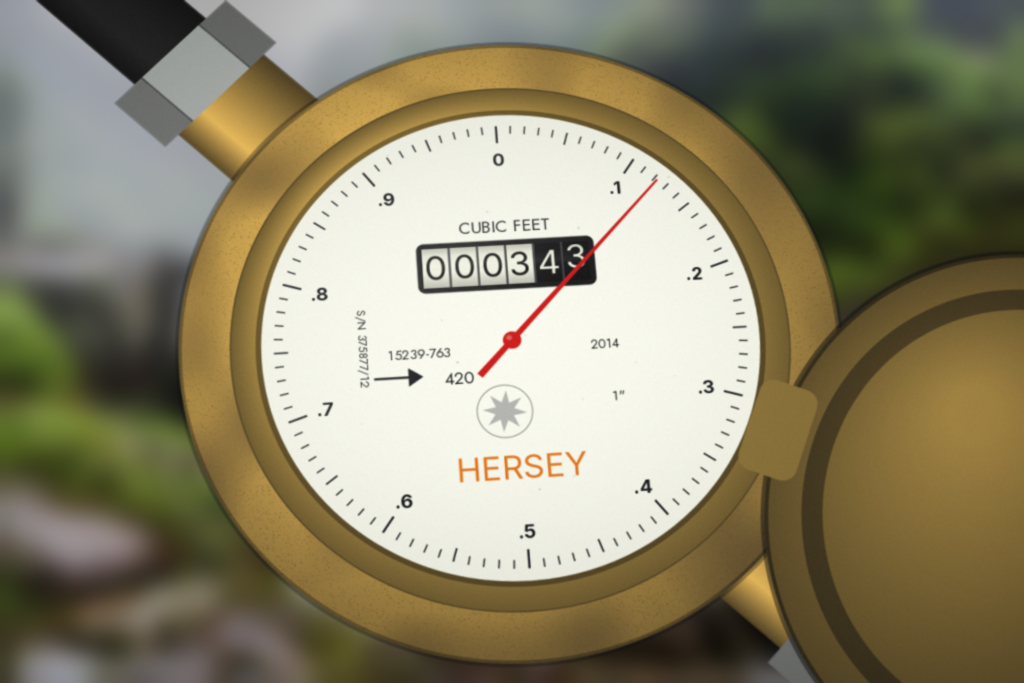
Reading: 343.12,ft³
